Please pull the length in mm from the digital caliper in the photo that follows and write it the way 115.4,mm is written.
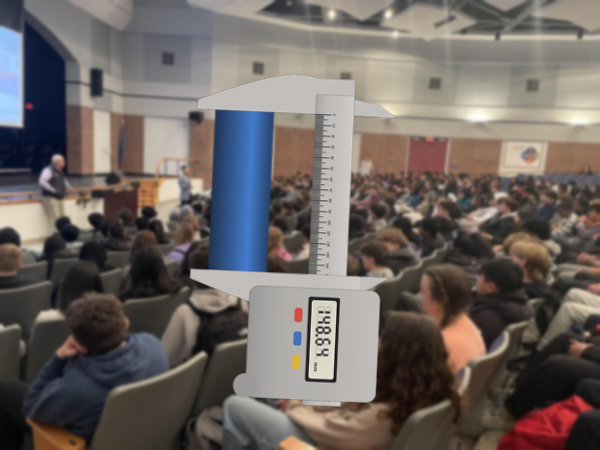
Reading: 148.64,mm
